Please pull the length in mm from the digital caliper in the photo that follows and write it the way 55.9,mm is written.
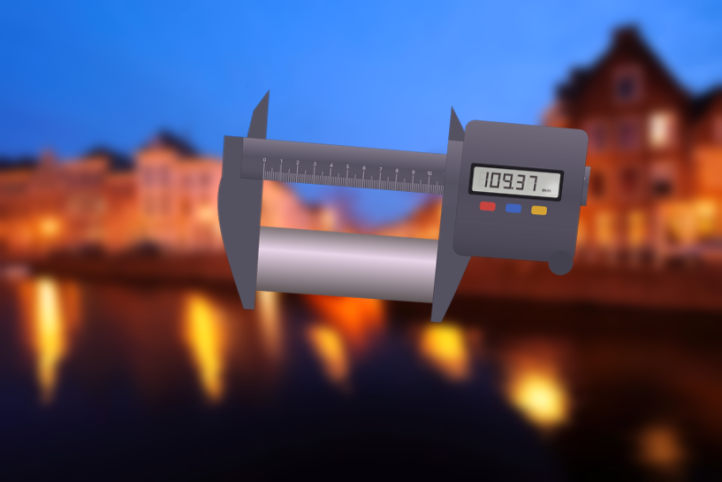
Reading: 109.37,mm
